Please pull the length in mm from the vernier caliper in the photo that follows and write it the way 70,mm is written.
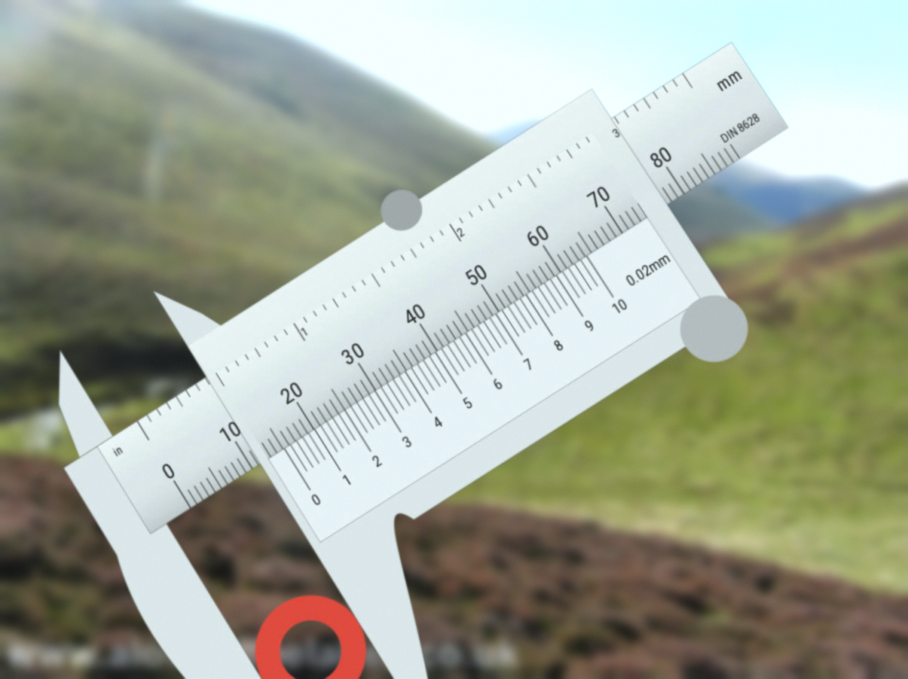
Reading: 15.2,mm
